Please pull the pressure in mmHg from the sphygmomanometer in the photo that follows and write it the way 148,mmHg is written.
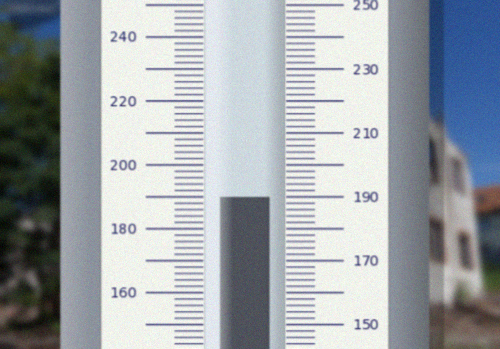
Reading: 190,mmHg
